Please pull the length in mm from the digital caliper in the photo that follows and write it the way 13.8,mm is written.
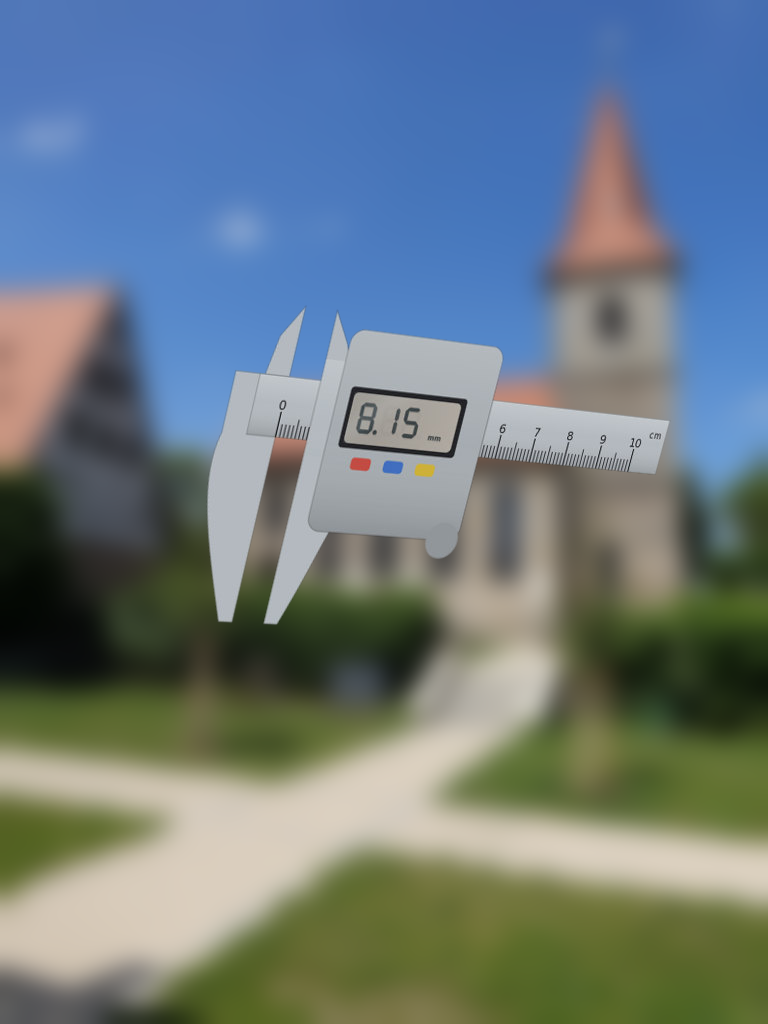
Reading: 8.15,mm
